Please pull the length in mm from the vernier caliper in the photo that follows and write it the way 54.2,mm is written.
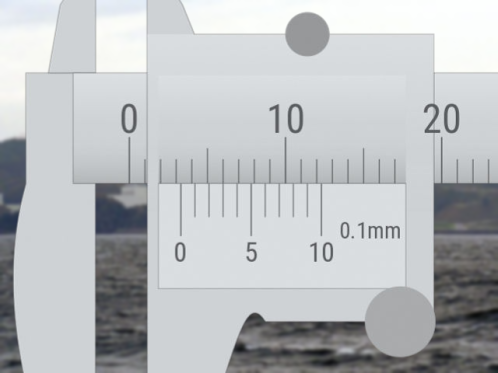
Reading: 3.3,mm
